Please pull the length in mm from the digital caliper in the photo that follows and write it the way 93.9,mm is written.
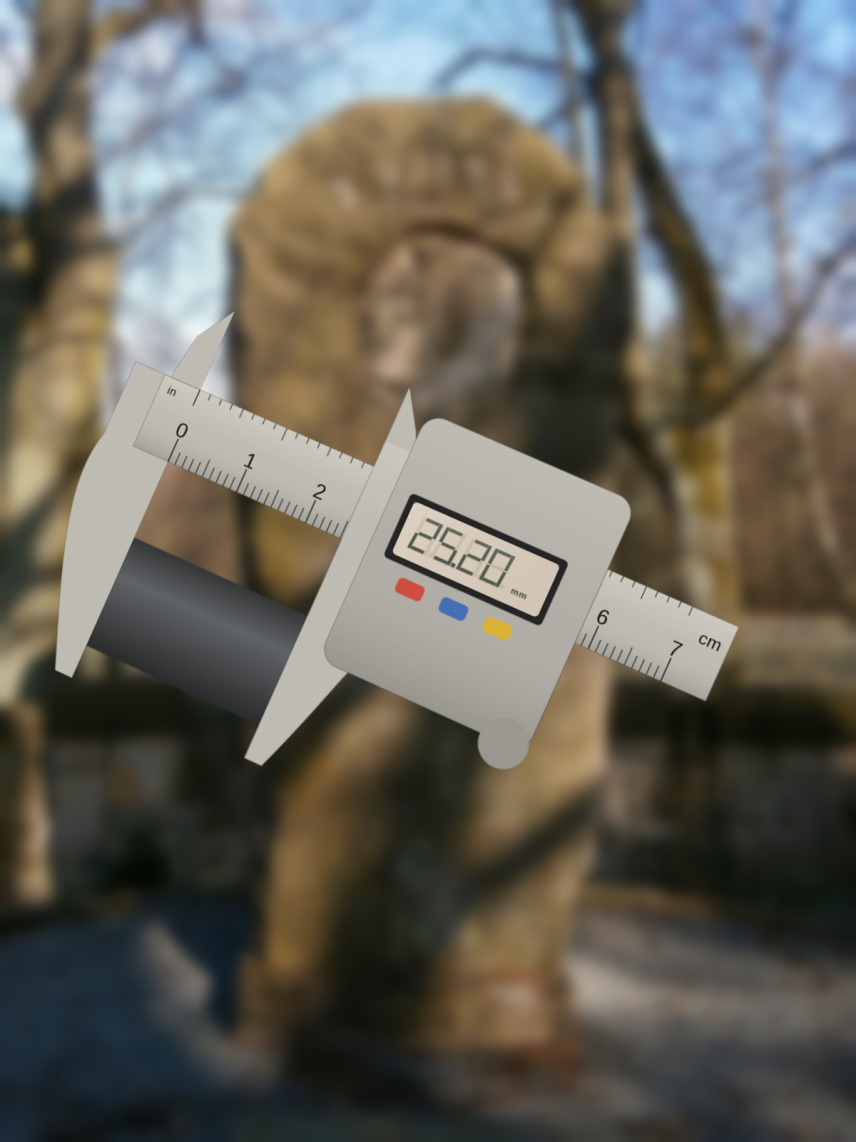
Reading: 25.20,mm
